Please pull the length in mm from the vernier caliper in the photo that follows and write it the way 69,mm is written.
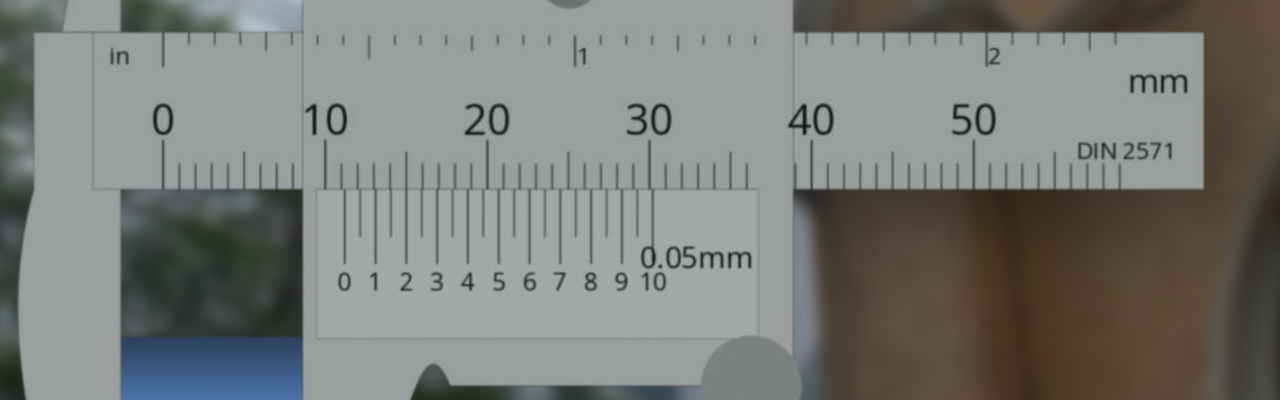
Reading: 11.2,mm
